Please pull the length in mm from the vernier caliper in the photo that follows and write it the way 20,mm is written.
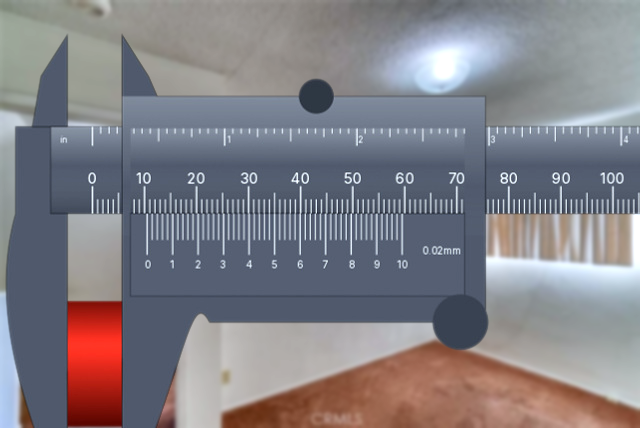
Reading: 10.5,mm
